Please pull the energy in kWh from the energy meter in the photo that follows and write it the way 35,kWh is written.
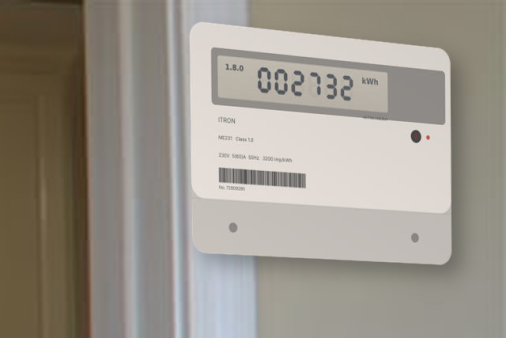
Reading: 2732,kWh
